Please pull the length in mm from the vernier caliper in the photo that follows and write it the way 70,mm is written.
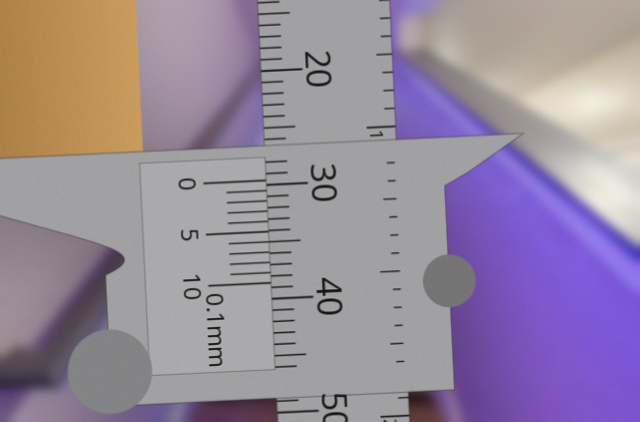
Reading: 29.6,mm
